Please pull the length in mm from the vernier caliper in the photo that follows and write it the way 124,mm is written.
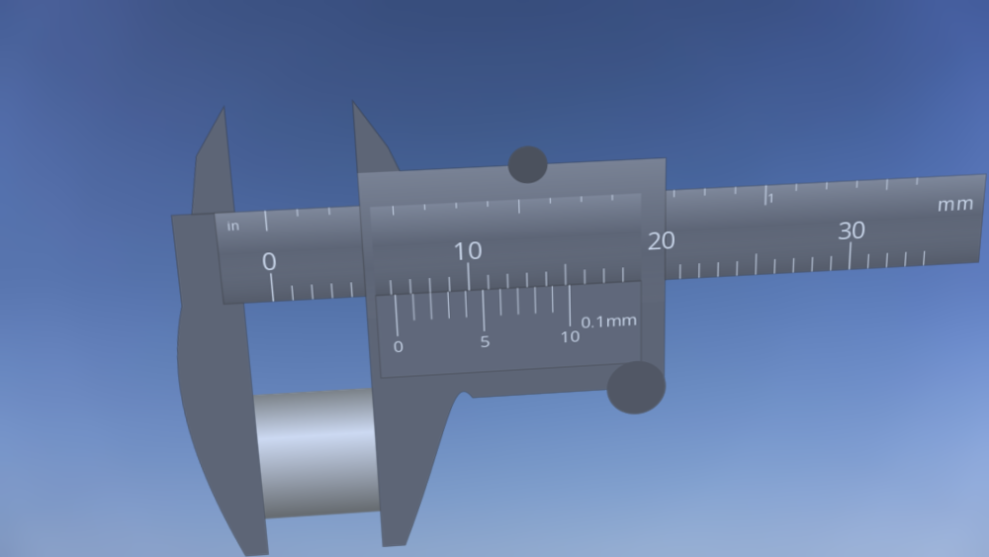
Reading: 6.2,mm
